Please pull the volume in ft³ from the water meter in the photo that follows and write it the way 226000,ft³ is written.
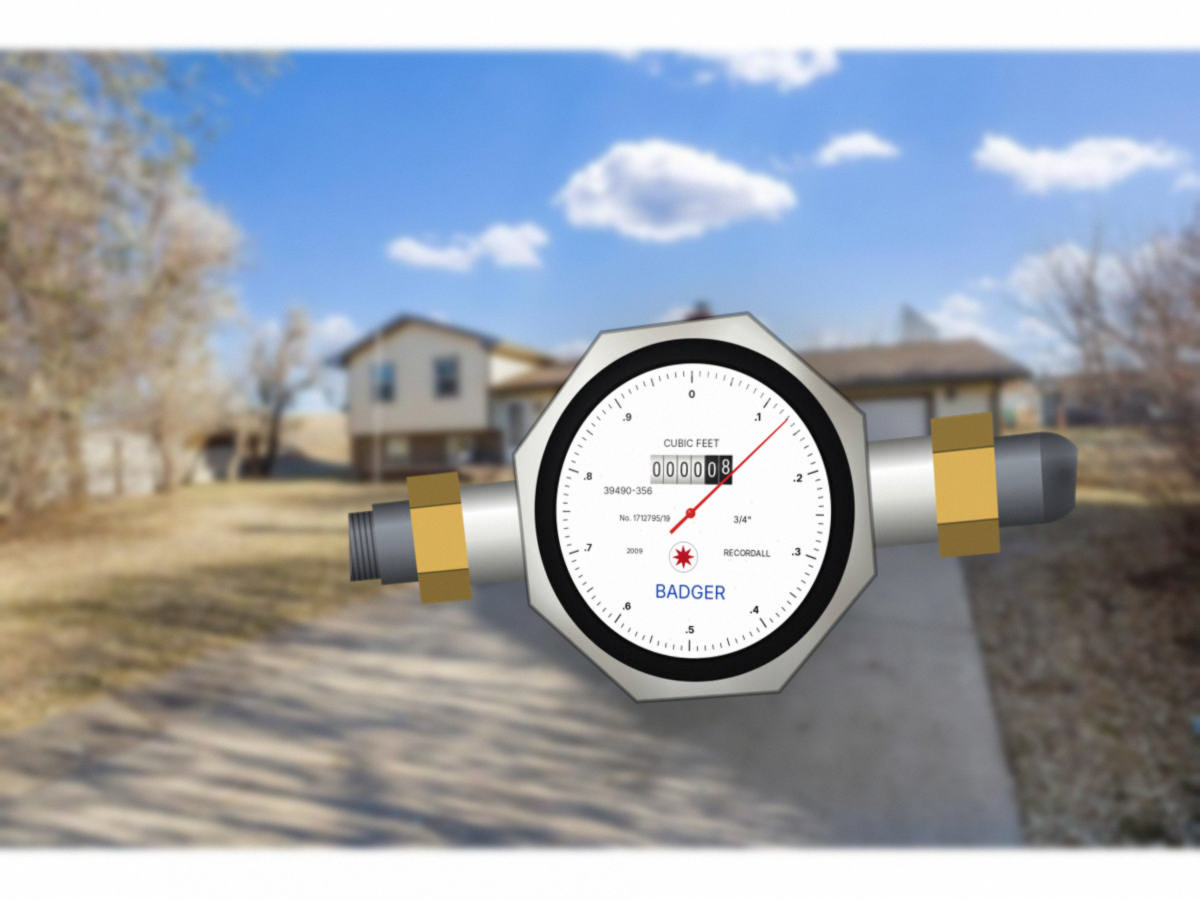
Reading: 8.13,ft³
